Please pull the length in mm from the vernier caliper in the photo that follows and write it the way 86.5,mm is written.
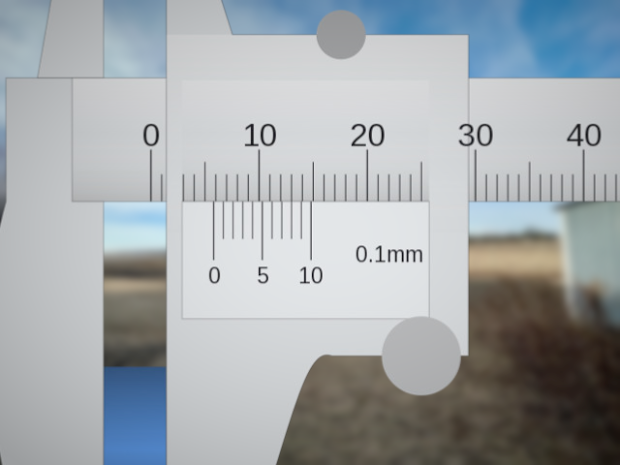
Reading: 5.8,mm
